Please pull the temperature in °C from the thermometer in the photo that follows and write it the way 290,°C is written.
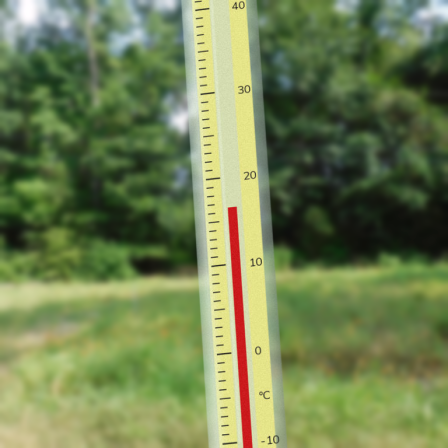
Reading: 16.5,°C
